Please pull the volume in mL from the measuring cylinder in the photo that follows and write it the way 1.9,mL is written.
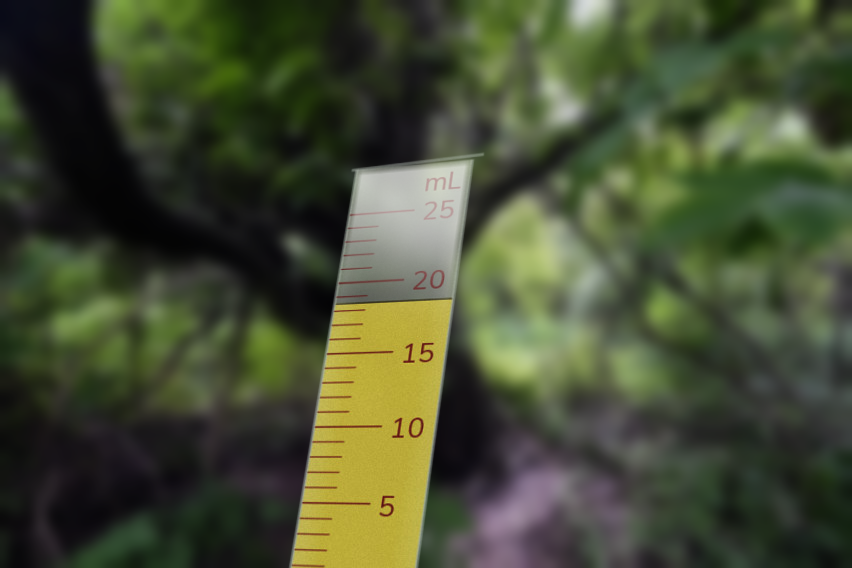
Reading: 18.5,mL
